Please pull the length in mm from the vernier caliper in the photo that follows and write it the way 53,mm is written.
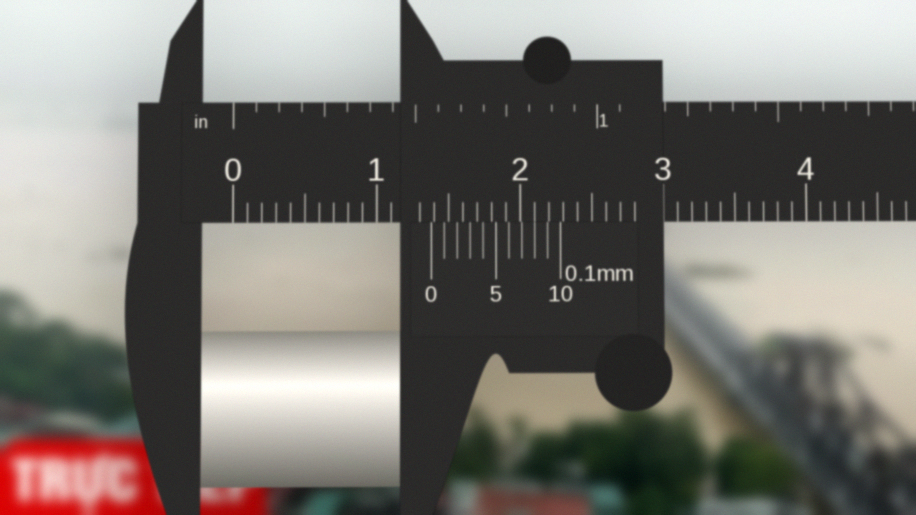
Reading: 13.8,mm
